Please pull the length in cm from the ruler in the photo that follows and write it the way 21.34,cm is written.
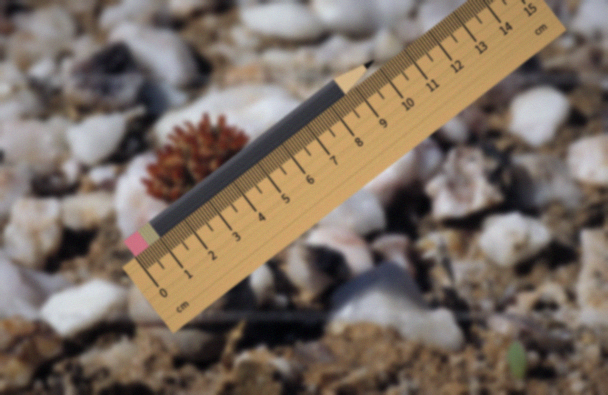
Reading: 10,cm
